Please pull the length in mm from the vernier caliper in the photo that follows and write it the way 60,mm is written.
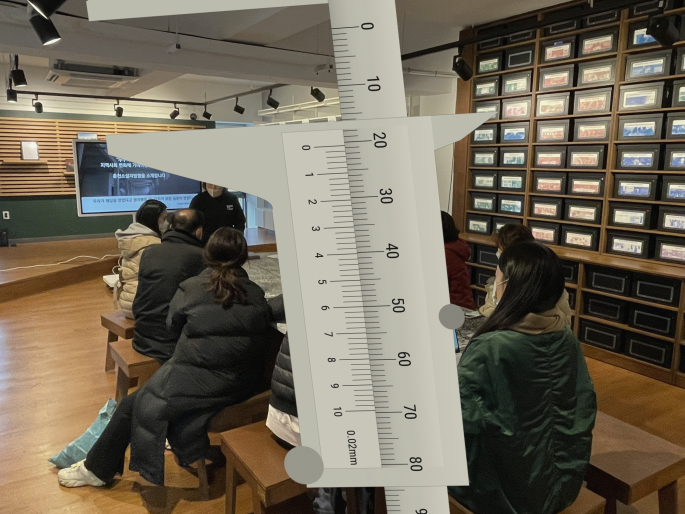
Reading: 20.6,mm
